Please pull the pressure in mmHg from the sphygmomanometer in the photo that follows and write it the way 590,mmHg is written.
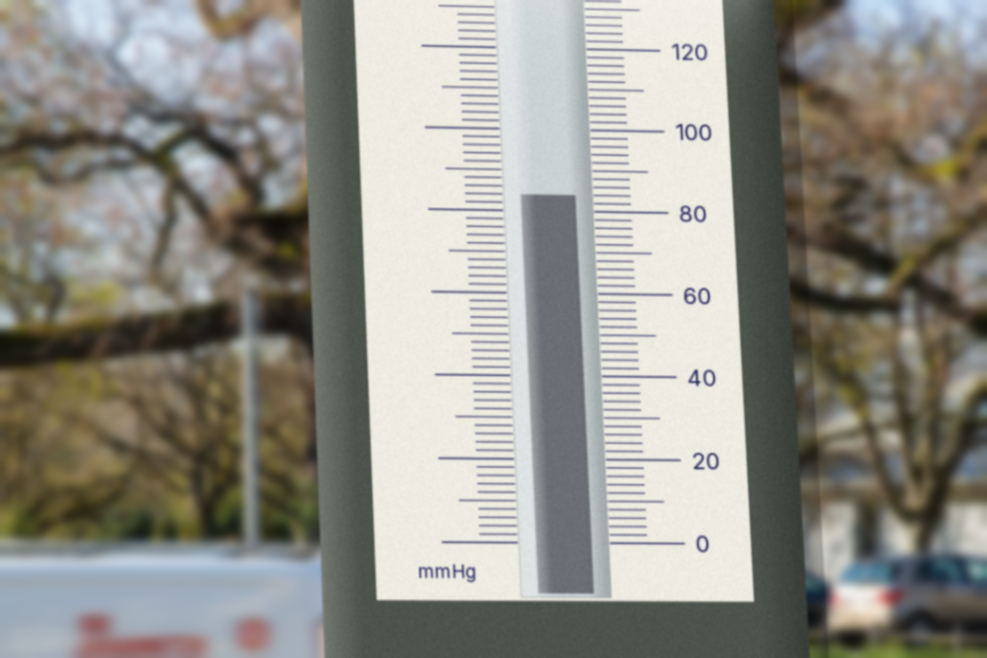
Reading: 84,mmHg
